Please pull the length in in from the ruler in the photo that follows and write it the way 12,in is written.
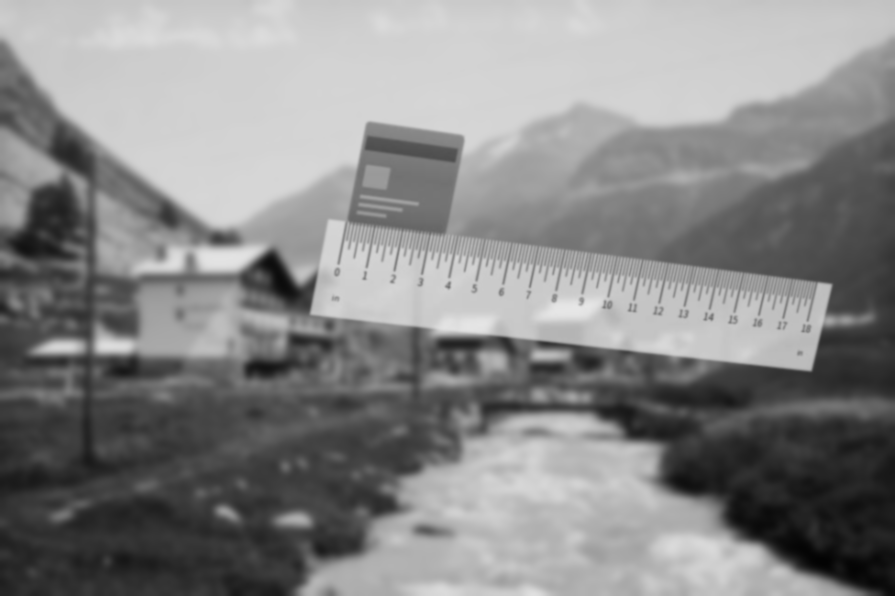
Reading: 3.5,in
